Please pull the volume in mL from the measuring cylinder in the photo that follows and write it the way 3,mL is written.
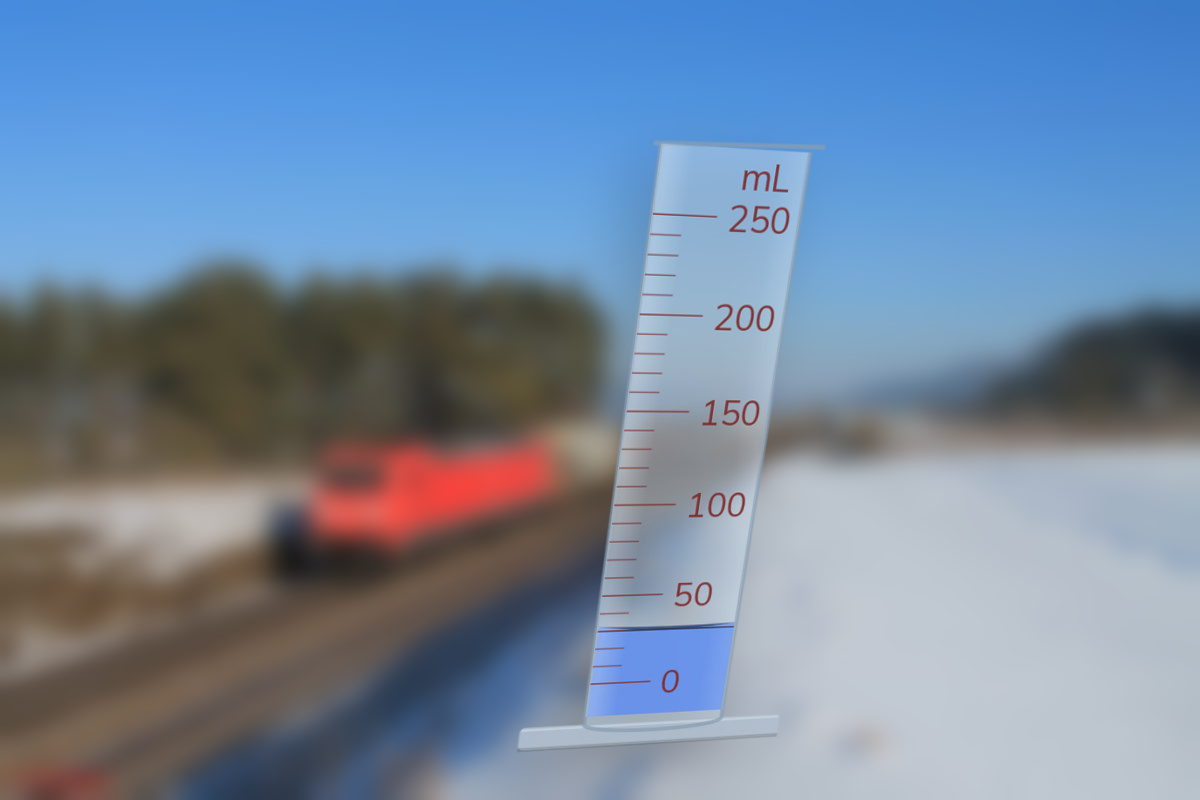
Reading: 30,mL
